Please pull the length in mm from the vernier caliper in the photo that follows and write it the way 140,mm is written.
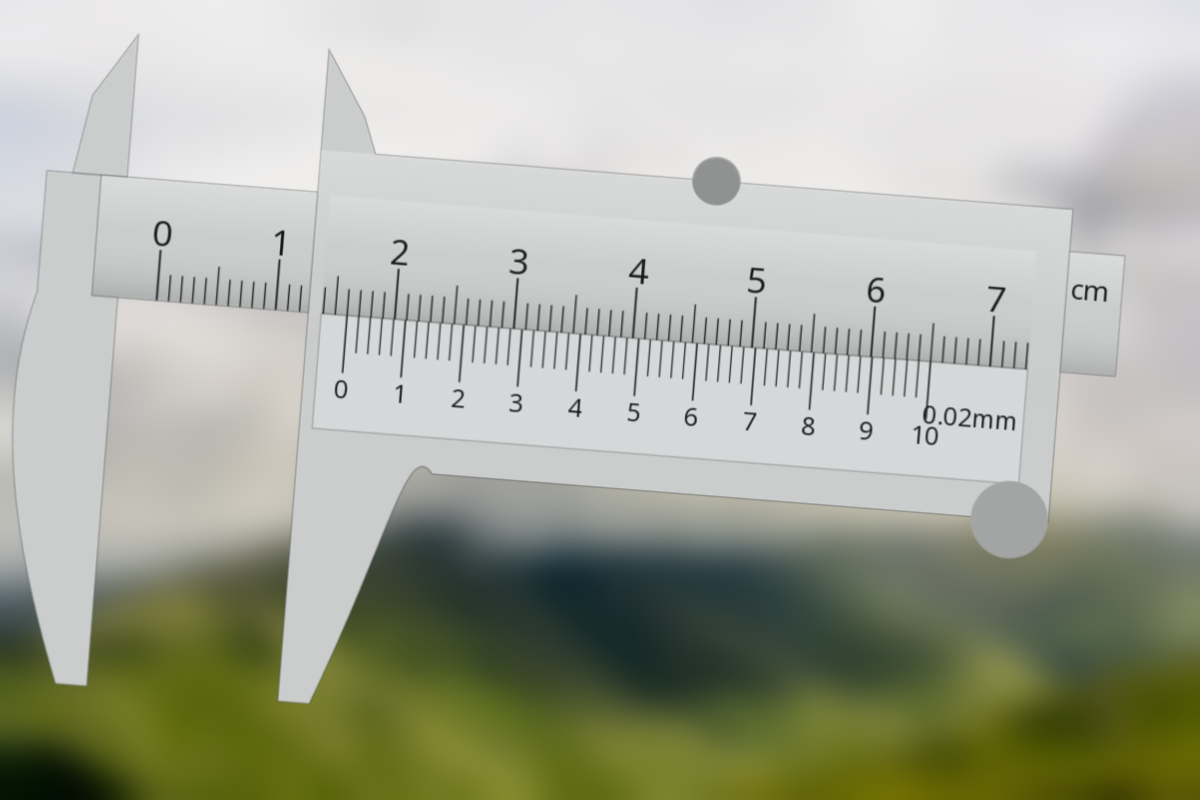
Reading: 16.0,mm
